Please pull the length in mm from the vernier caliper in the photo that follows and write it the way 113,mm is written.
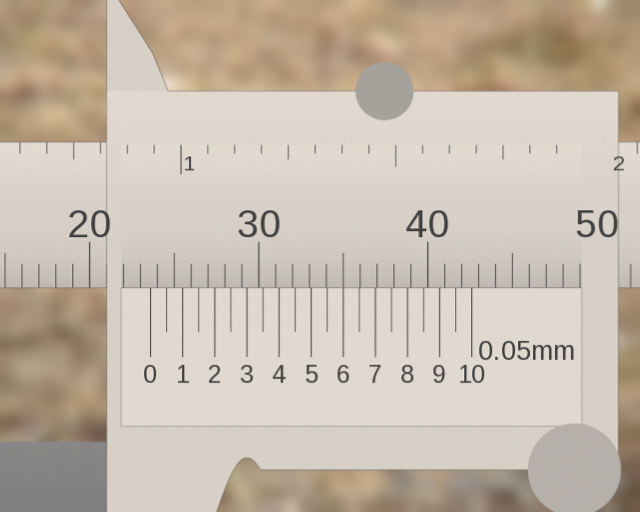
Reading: 23.6,mm
